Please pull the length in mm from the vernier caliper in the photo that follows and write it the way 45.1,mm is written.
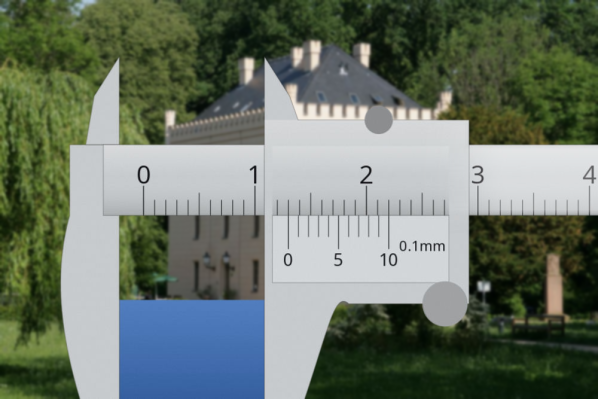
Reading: 13.0,mm
